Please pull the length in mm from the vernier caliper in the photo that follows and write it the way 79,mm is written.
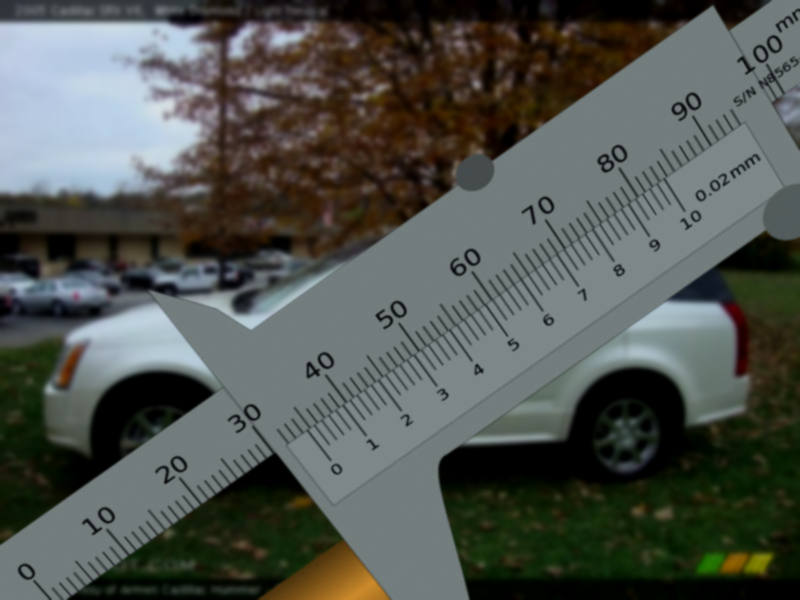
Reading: 34.6,mm
